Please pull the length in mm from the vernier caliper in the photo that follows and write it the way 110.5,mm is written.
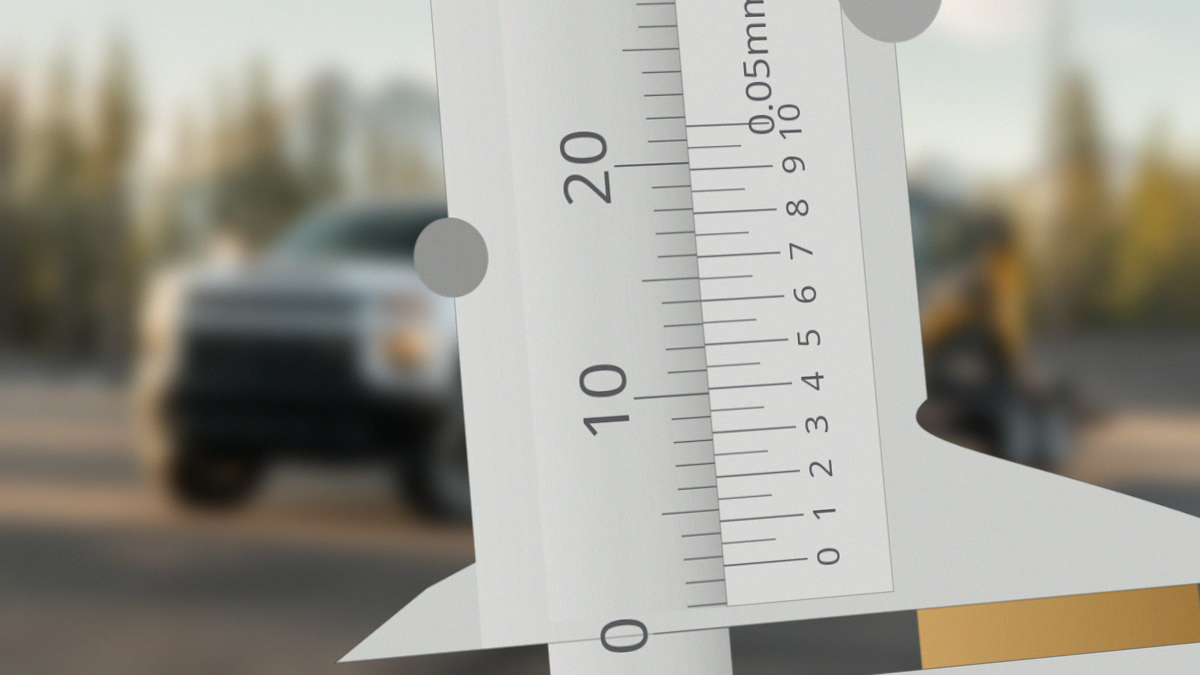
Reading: 2.6,mm
